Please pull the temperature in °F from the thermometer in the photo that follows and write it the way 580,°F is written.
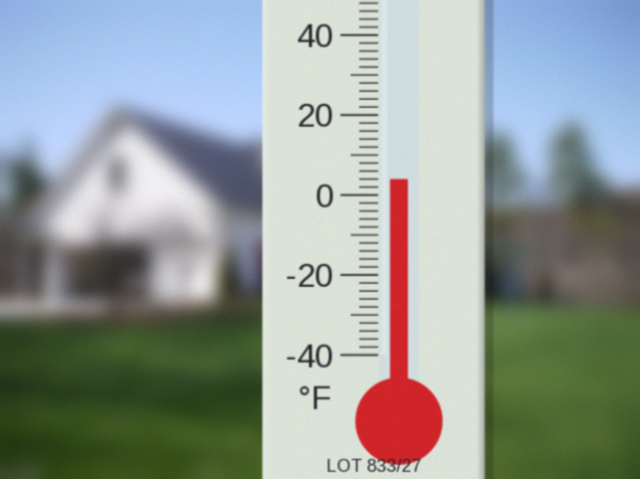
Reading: 4,°F
